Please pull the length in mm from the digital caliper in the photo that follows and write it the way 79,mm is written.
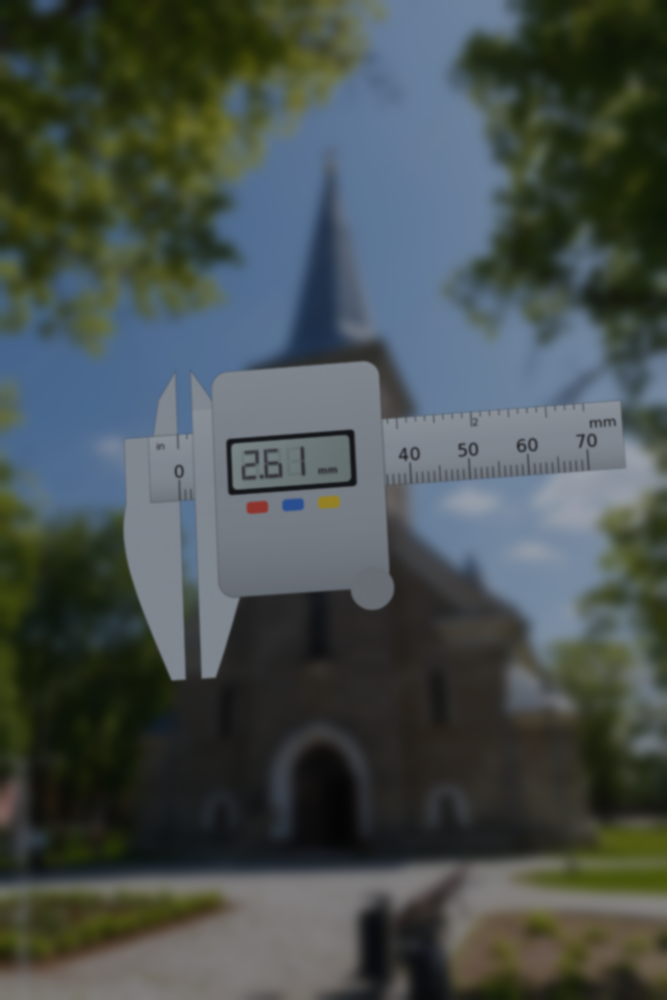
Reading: 2.61,mm
